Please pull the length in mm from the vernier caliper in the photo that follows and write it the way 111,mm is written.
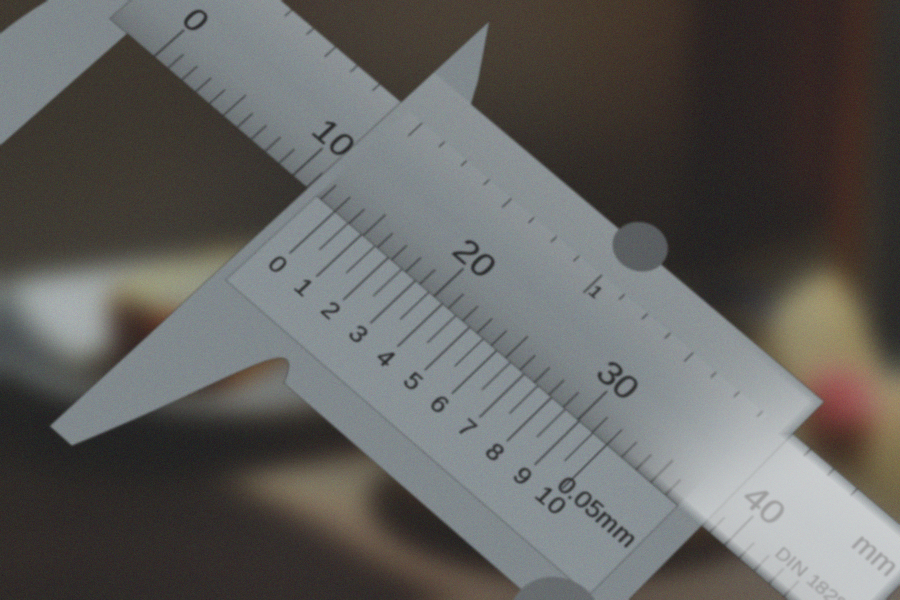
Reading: 13.0,mm
